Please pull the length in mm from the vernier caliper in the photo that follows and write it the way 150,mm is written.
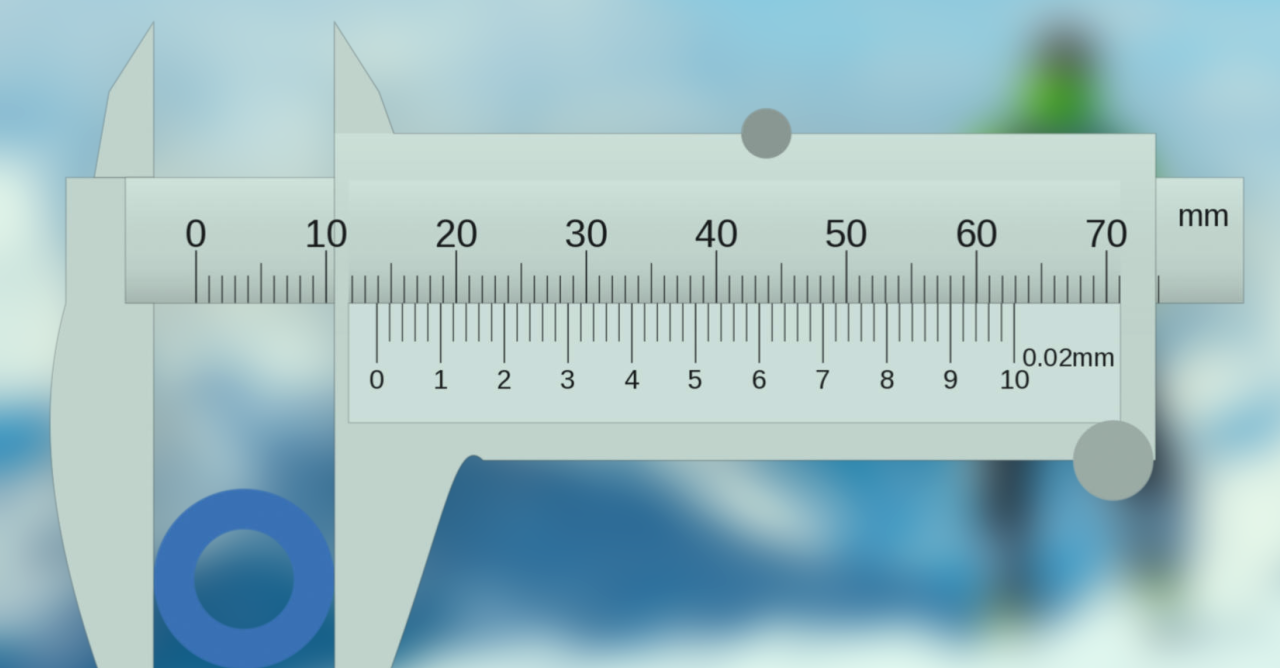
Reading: 13.9,mm
